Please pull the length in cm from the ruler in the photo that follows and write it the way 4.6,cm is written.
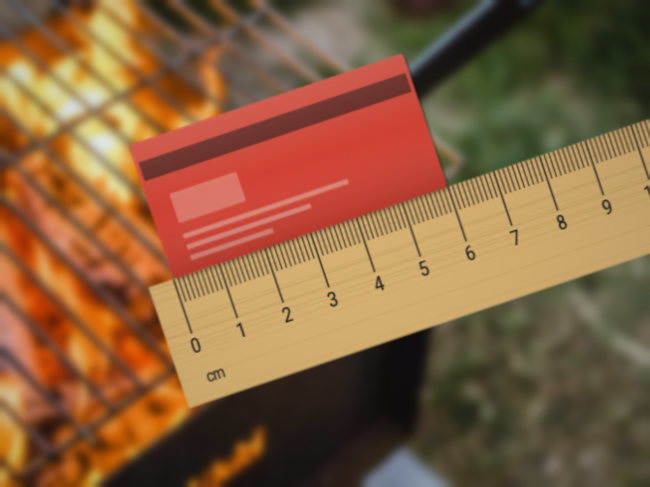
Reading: 6,cm
